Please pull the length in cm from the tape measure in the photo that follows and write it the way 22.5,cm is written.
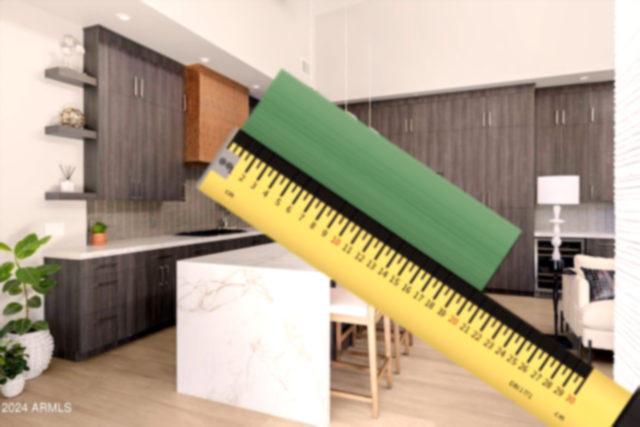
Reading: 20.5,cm
